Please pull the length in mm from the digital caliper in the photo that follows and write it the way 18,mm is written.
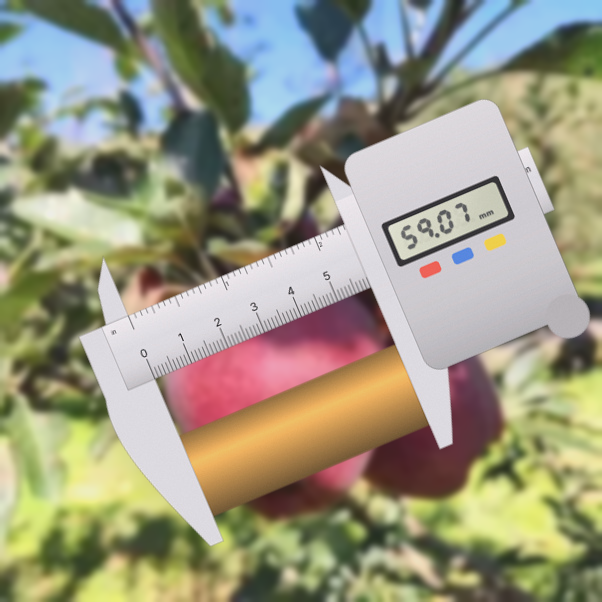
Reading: 59.07,mm
